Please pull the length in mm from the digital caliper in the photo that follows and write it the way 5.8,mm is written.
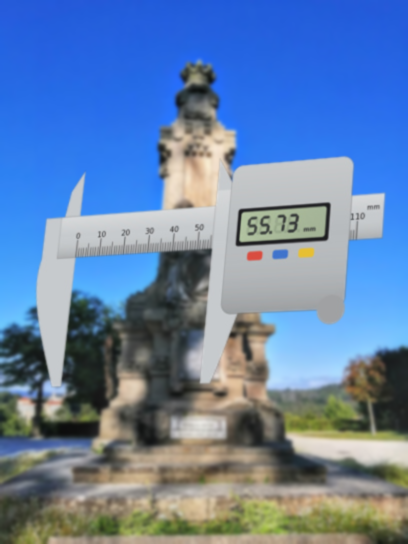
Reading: 55.73,mm
